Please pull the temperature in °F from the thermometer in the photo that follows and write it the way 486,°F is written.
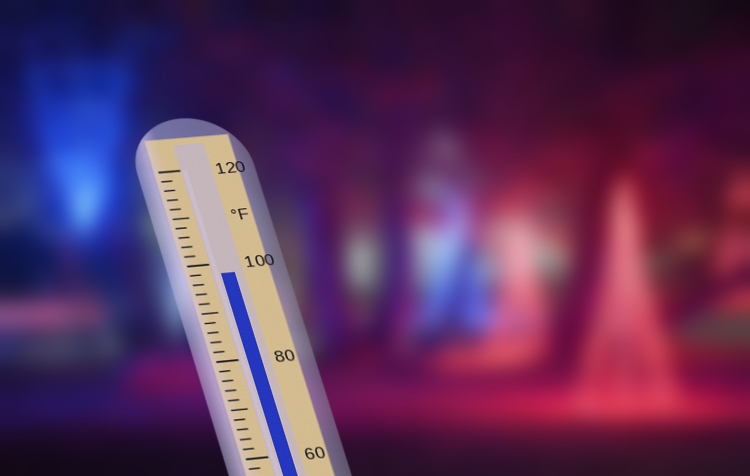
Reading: 98,°F
